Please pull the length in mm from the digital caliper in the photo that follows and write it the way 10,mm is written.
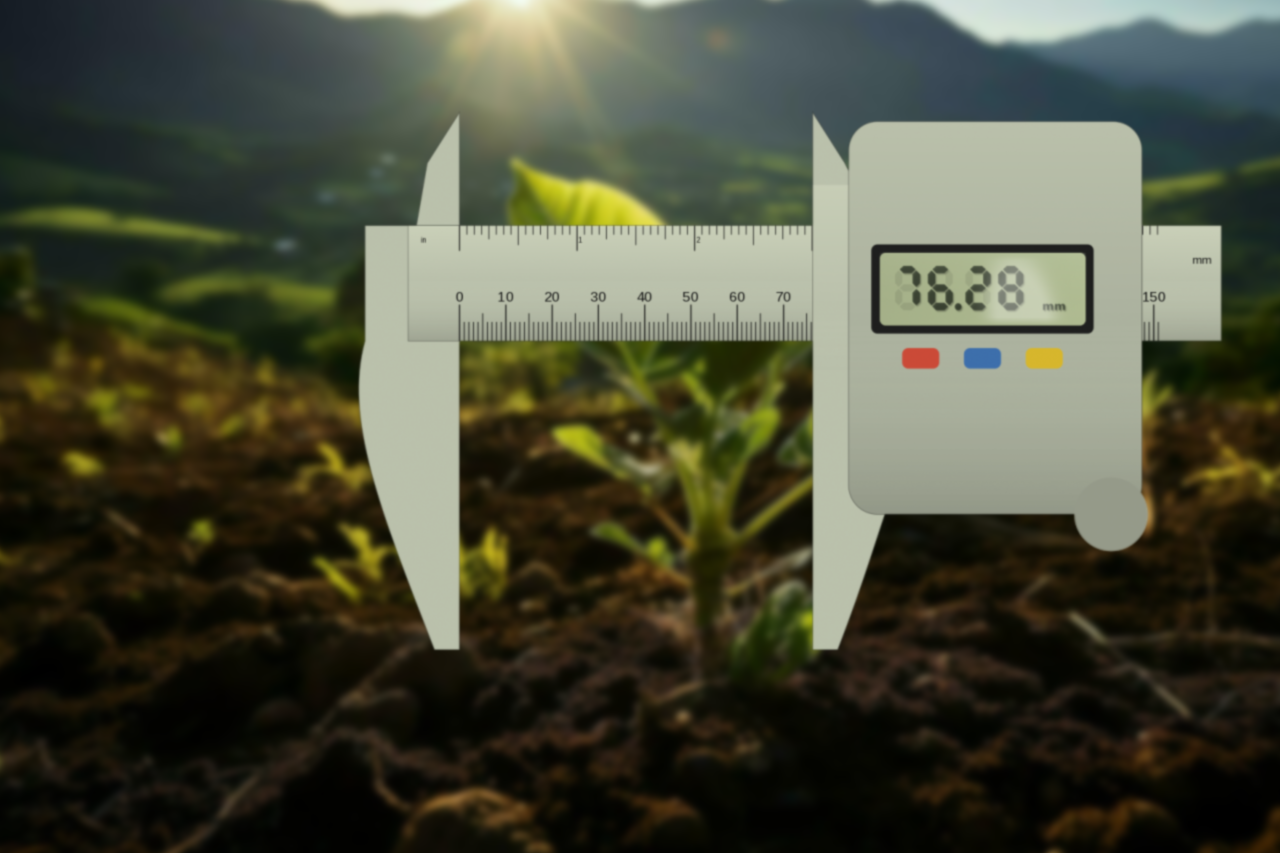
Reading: 76.28,mm
